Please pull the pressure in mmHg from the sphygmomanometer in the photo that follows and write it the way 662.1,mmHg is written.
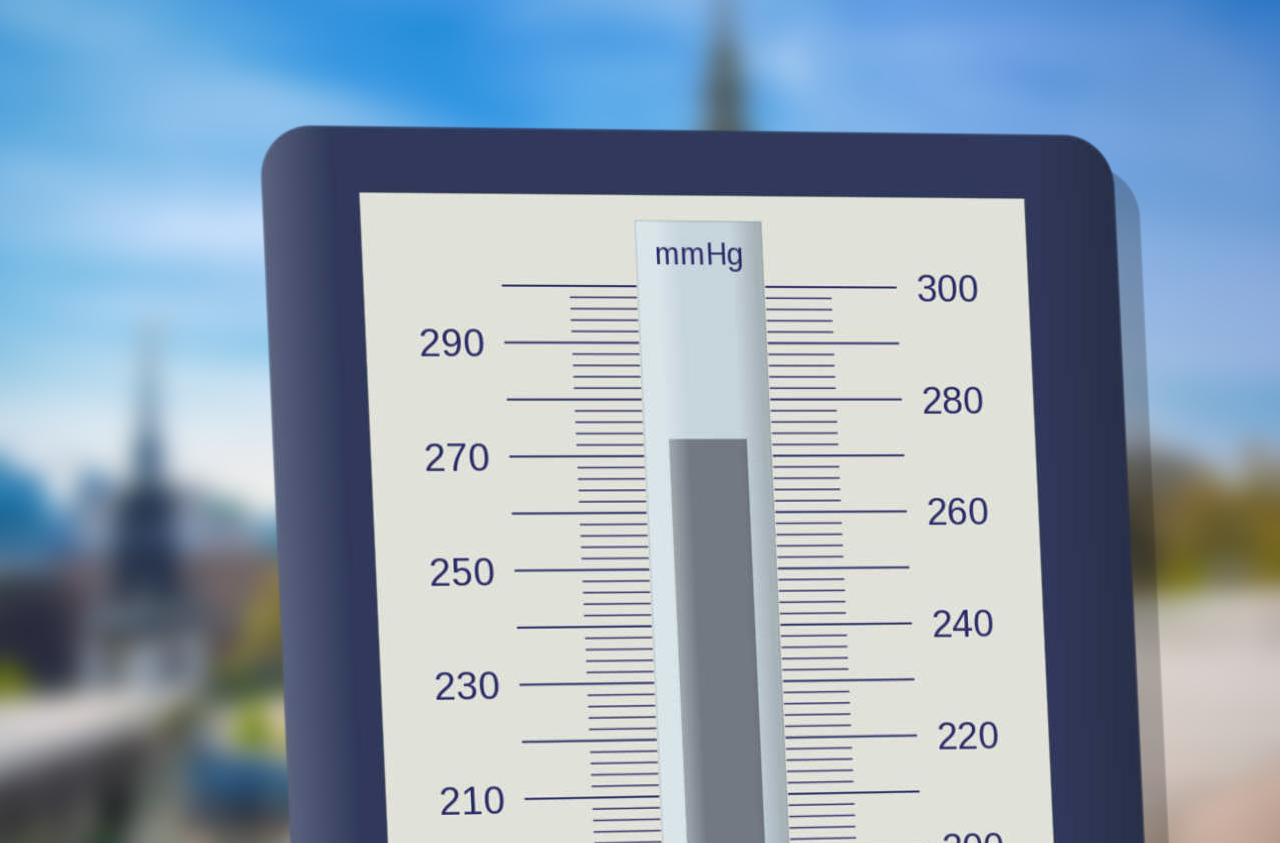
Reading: 273,mmHg
